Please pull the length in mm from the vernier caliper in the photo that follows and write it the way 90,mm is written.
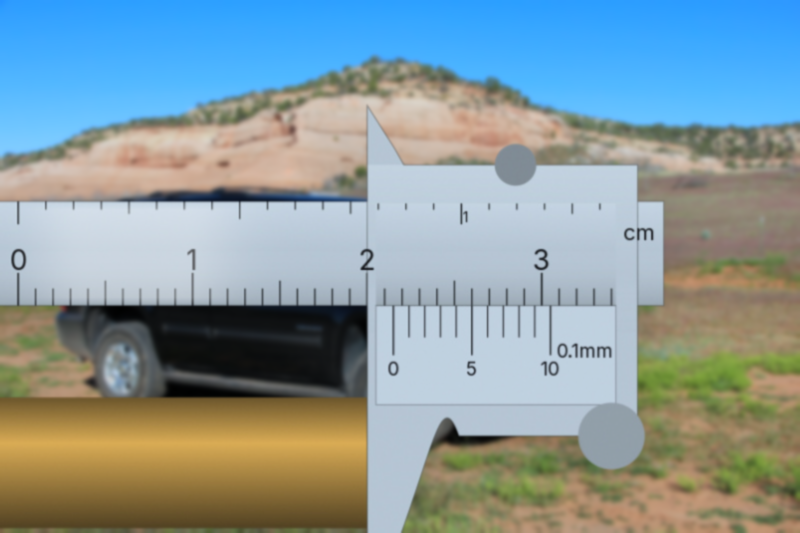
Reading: 21.5,mm
